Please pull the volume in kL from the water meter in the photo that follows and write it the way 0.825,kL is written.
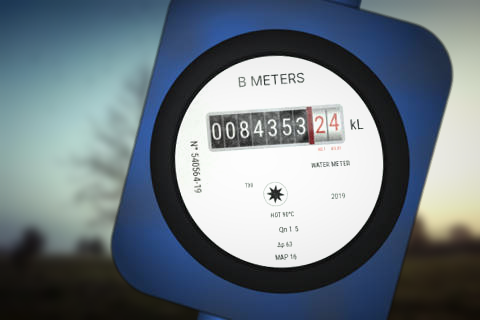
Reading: 84353.24,kL
